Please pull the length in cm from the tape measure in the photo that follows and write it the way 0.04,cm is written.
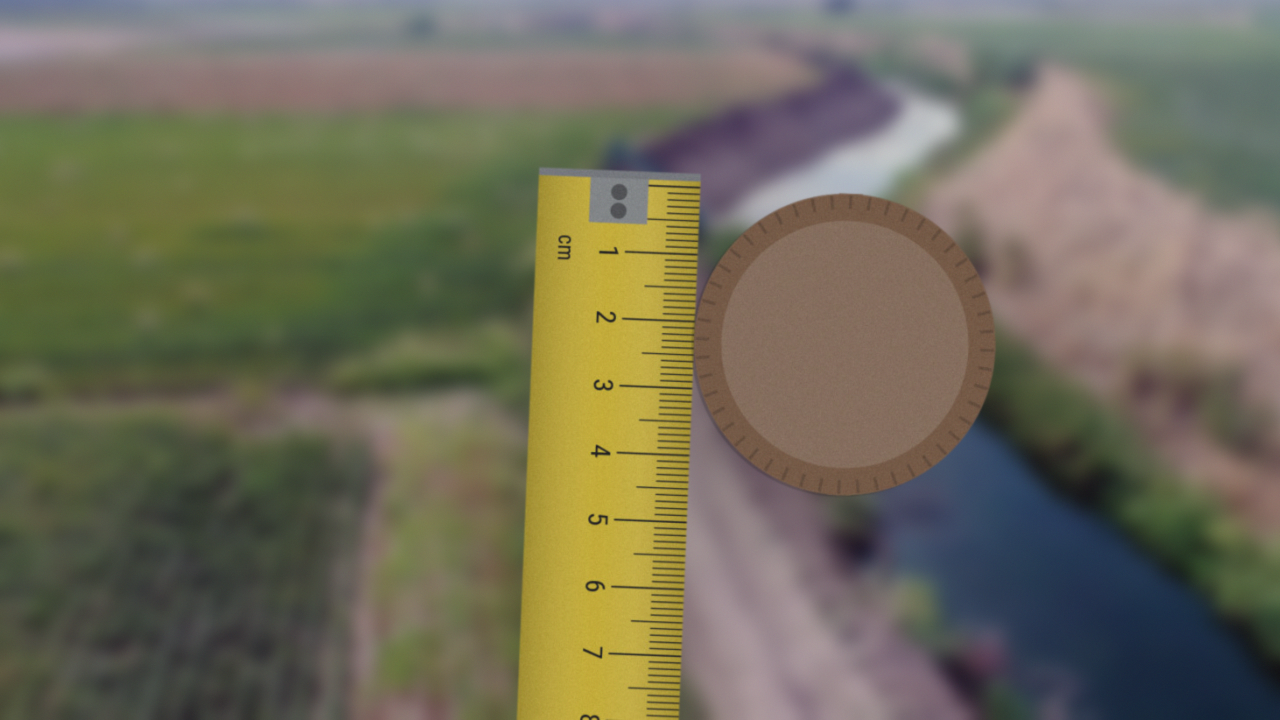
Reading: 4.5,cm
